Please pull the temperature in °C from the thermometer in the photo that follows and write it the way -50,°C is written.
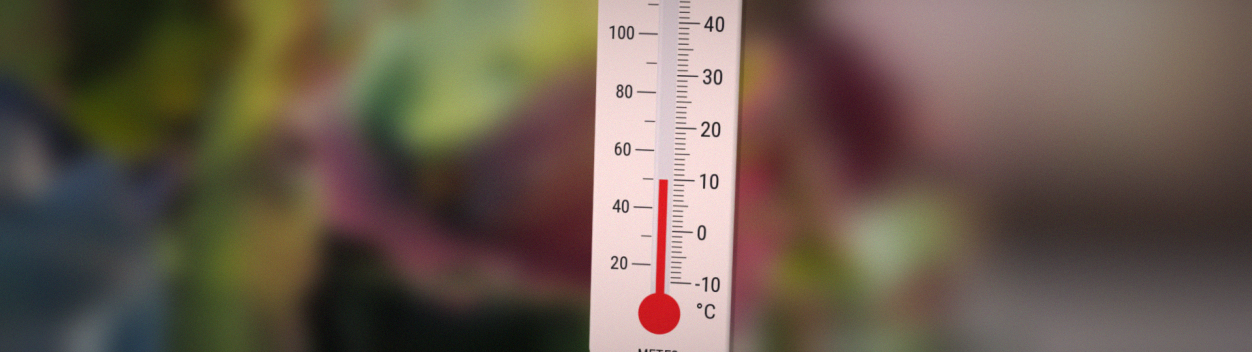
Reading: 10,°C
